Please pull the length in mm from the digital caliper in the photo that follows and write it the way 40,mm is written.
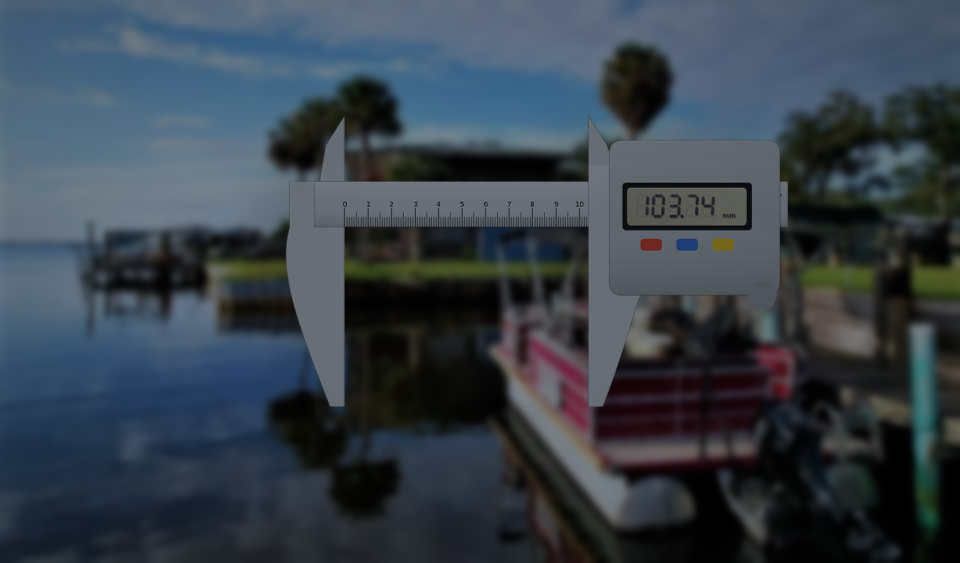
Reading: 103.74,mm
